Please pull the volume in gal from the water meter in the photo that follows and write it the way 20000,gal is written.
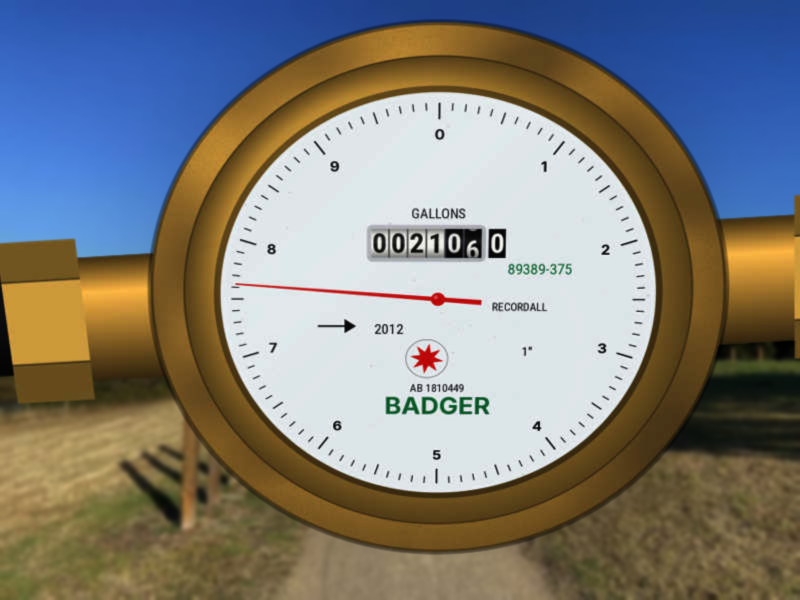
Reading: 21057.6,gal
